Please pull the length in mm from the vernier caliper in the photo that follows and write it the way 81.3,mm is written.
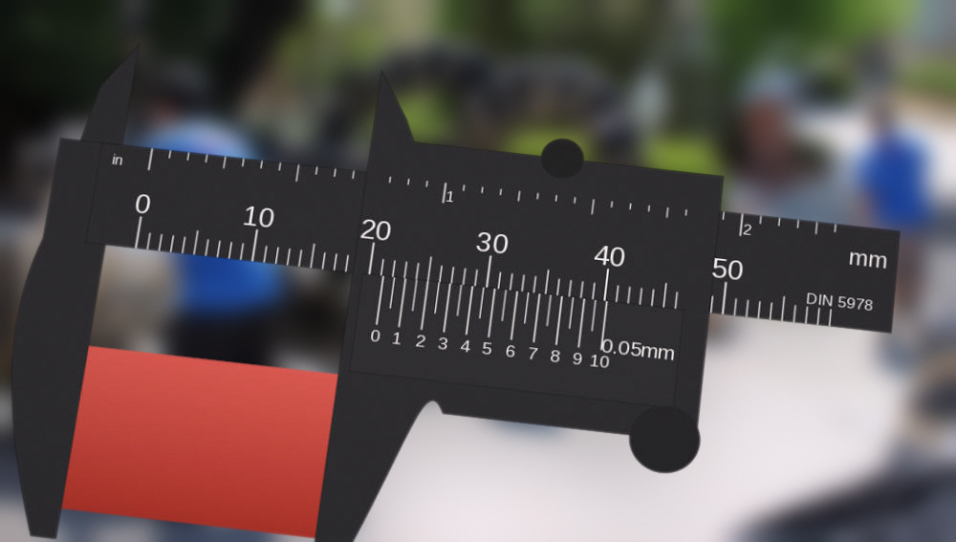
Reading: 21.2,mm
